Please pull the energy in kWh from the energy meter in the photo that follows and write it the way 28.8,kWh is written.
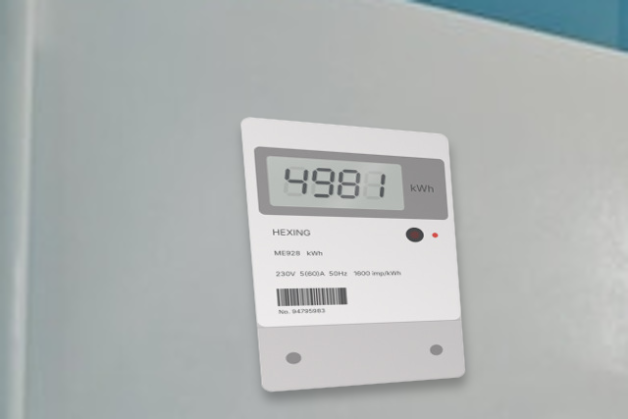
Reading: 4981,kWh
